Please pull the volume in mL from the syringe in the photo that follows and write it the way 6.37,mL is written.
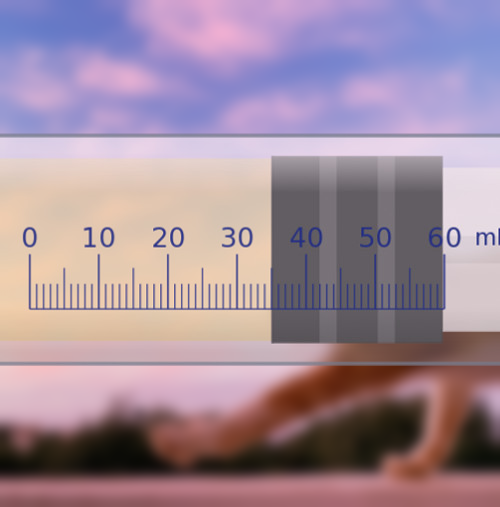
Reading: 35,mL
